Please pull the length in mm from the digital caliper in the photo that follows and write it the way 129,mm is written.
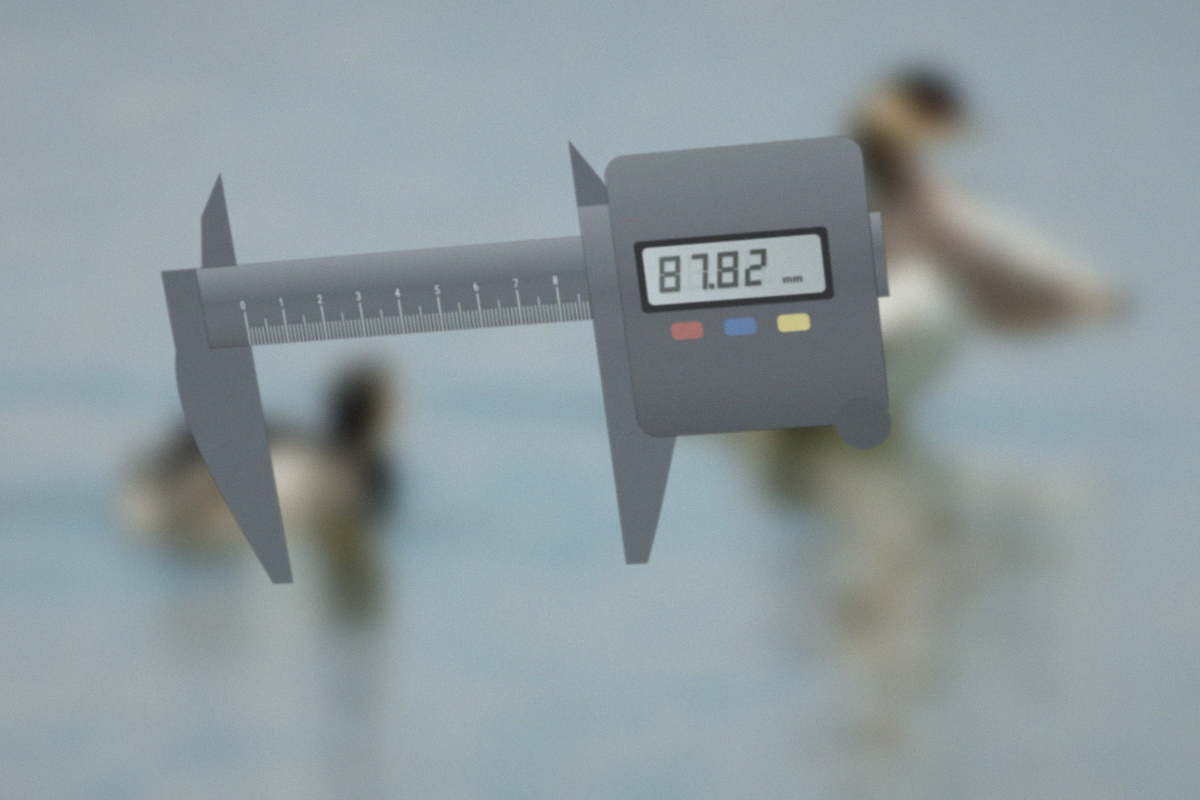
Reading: 87.82,mm
